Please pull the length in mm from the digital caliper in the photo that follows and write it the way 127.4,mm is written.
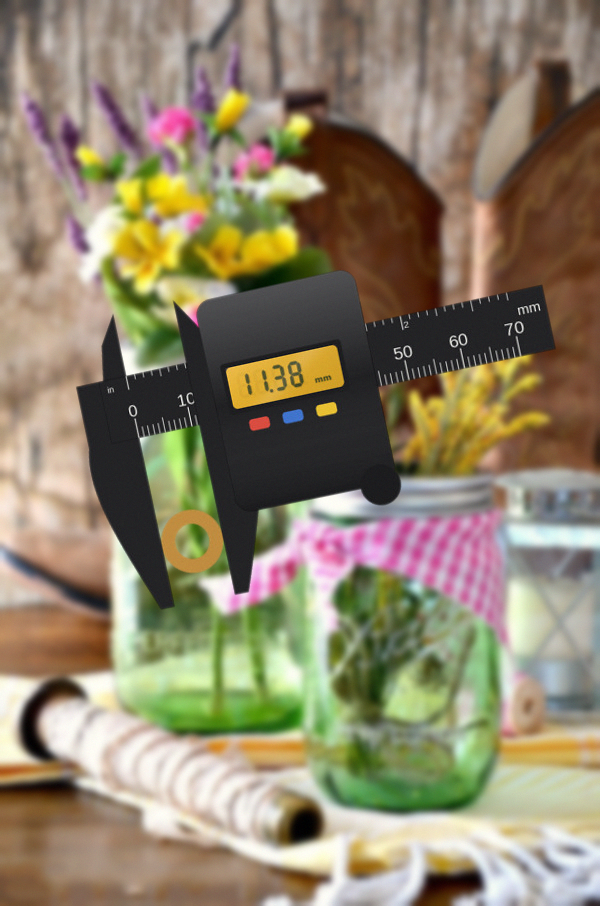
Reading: 11.38,mm
